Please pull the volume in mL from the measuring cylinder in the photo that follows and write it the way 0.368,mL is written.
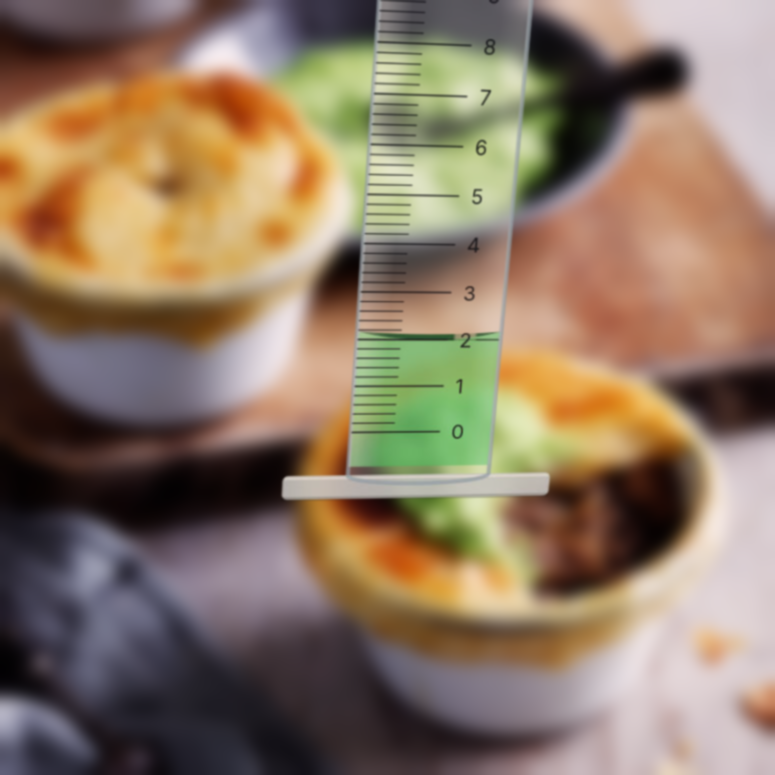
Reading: 2,mL
